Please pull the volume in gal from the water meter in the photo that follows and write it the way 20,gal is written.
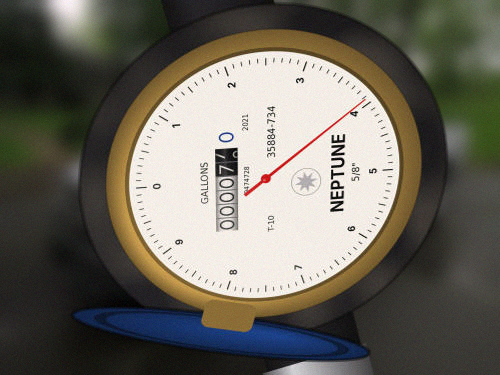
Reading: 773.9,gal
